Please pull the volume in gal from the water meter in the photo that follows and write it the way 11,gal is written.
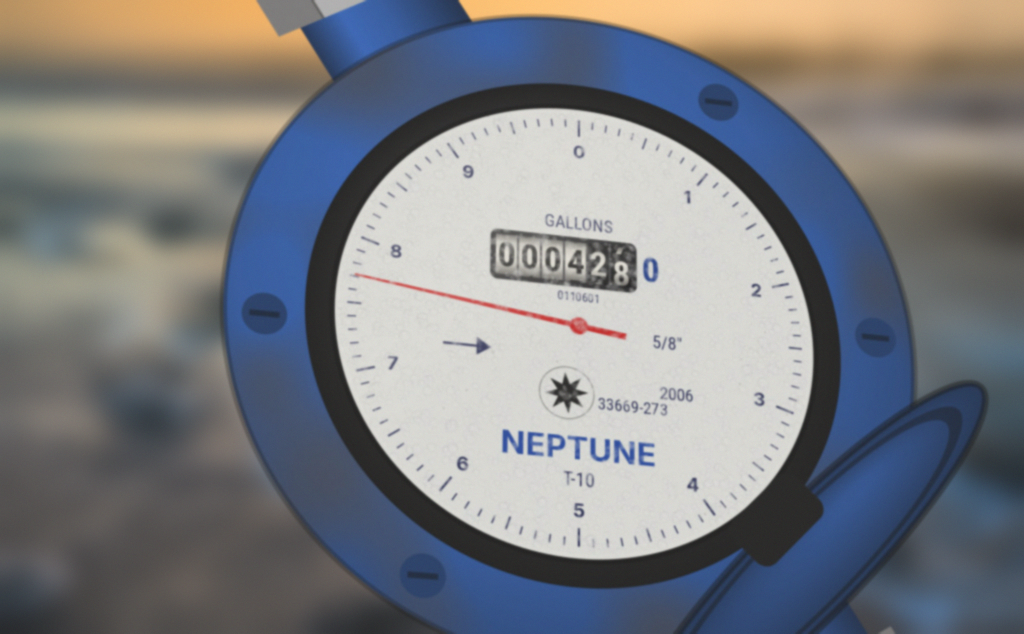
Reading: 4277.7,gal
